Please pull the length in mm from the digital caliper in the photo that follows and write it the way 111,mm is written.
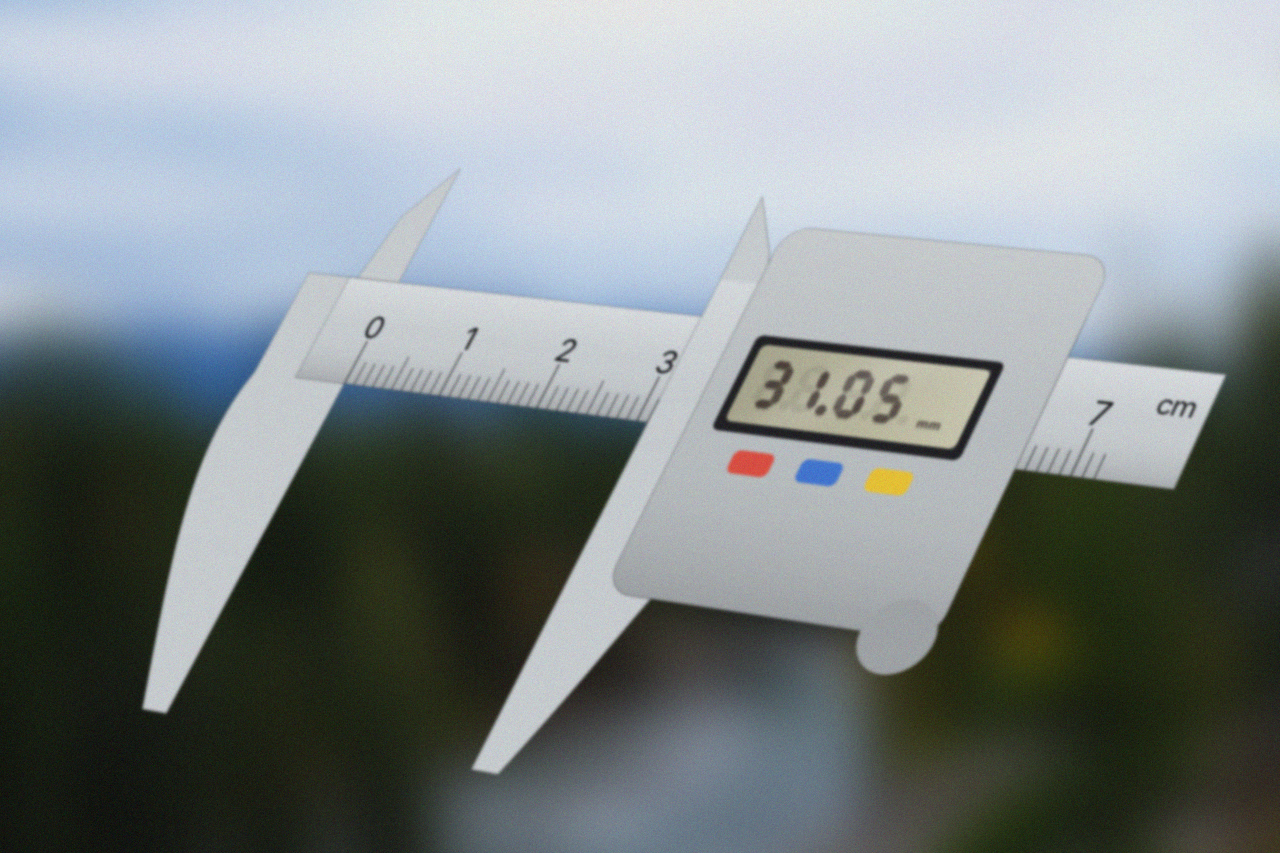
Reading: 31.05,mm
